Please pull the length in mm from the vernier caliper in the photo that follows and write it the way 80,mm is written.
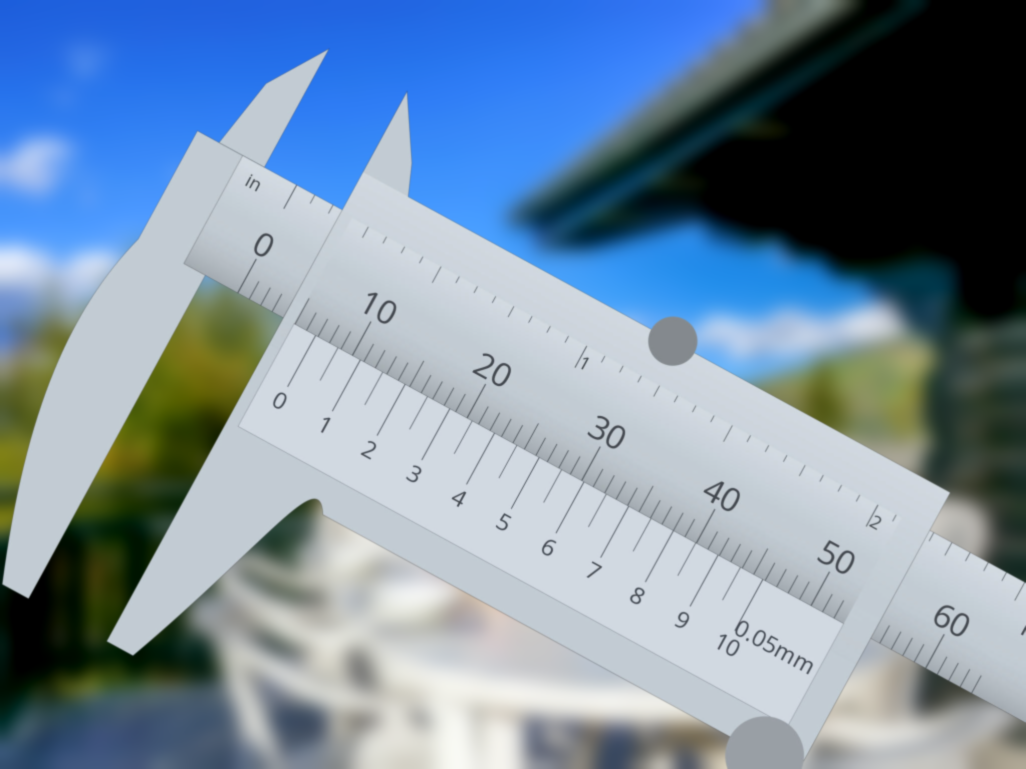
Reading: 6.8,mm
